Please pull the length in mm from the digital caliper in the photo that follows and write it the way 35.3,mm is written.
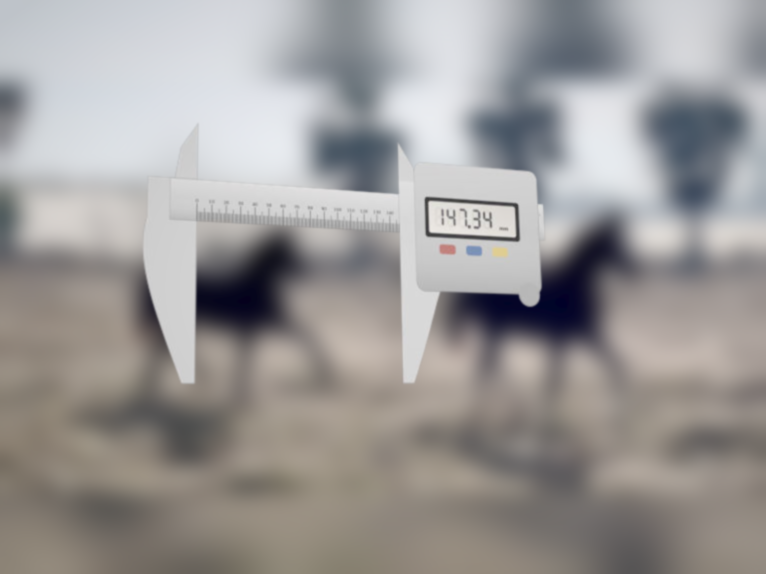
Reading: 147.34,mm
